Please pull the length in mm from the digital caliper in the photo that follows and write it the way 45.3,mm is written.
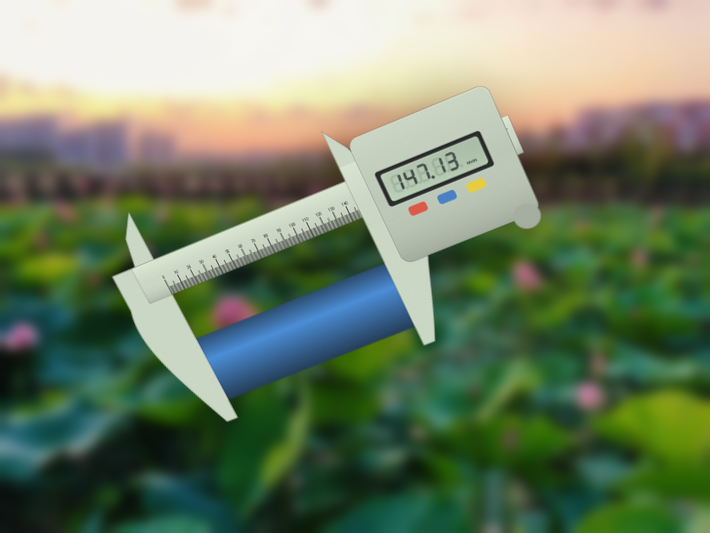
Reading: 147.13,mm
